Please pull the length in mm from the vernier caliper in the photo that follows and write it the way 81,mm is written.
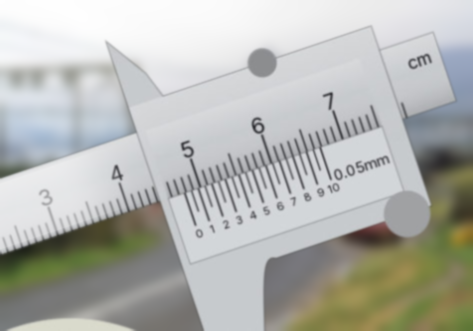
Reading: 47.8,mm
